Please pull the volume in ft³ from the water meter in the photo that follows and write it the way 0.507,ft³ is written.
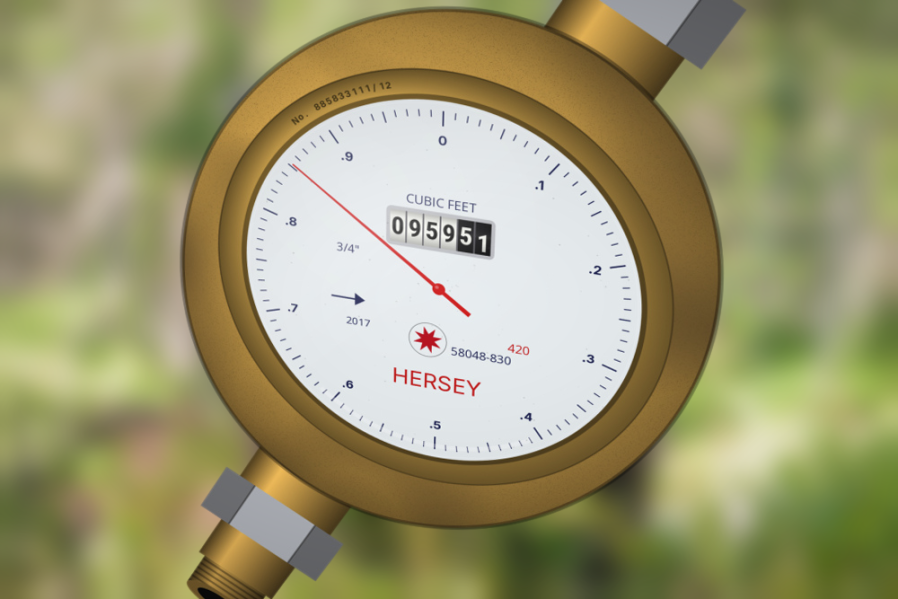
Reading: 95950.85,ft³
